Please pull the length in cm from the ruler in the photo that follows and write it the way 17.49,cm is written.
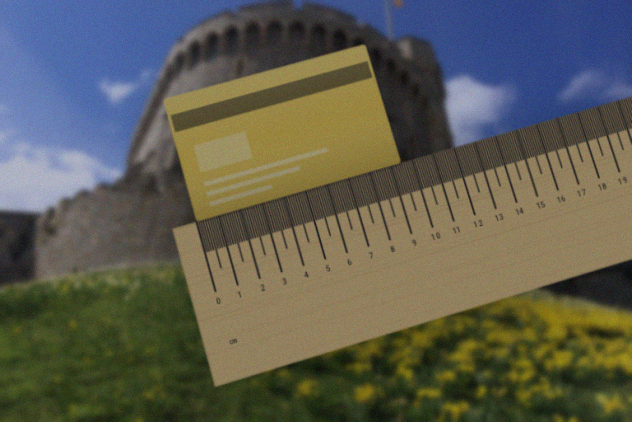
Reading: 9.5,cm
